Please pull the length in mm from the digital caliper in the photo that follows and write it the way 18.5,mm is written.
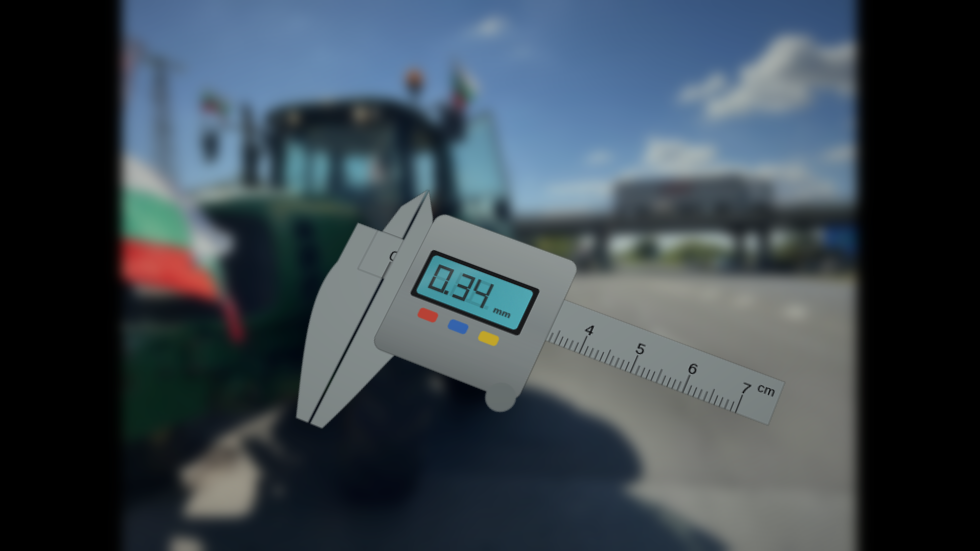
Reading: 0.34,mm
